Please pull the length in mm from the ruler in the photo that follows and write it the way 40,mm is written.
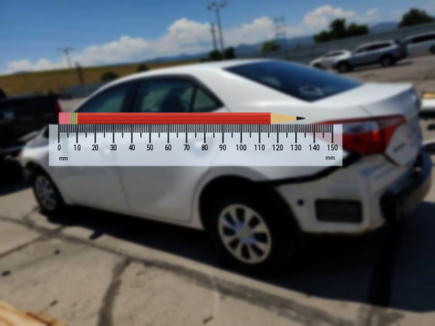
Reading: 135,mm
